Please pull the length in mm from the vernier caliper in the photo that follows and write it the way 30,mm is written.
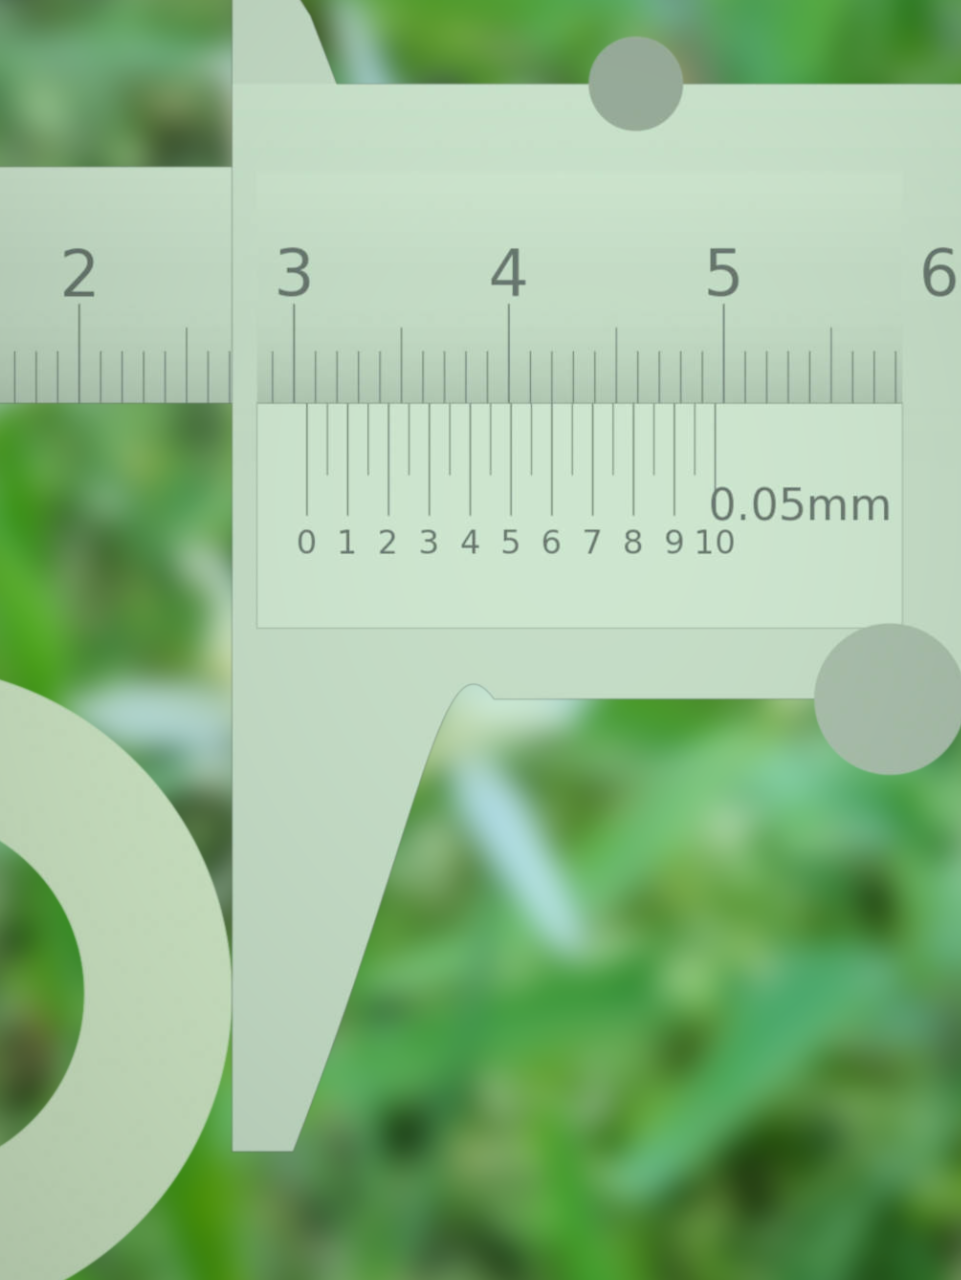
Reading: 30.6,mm
